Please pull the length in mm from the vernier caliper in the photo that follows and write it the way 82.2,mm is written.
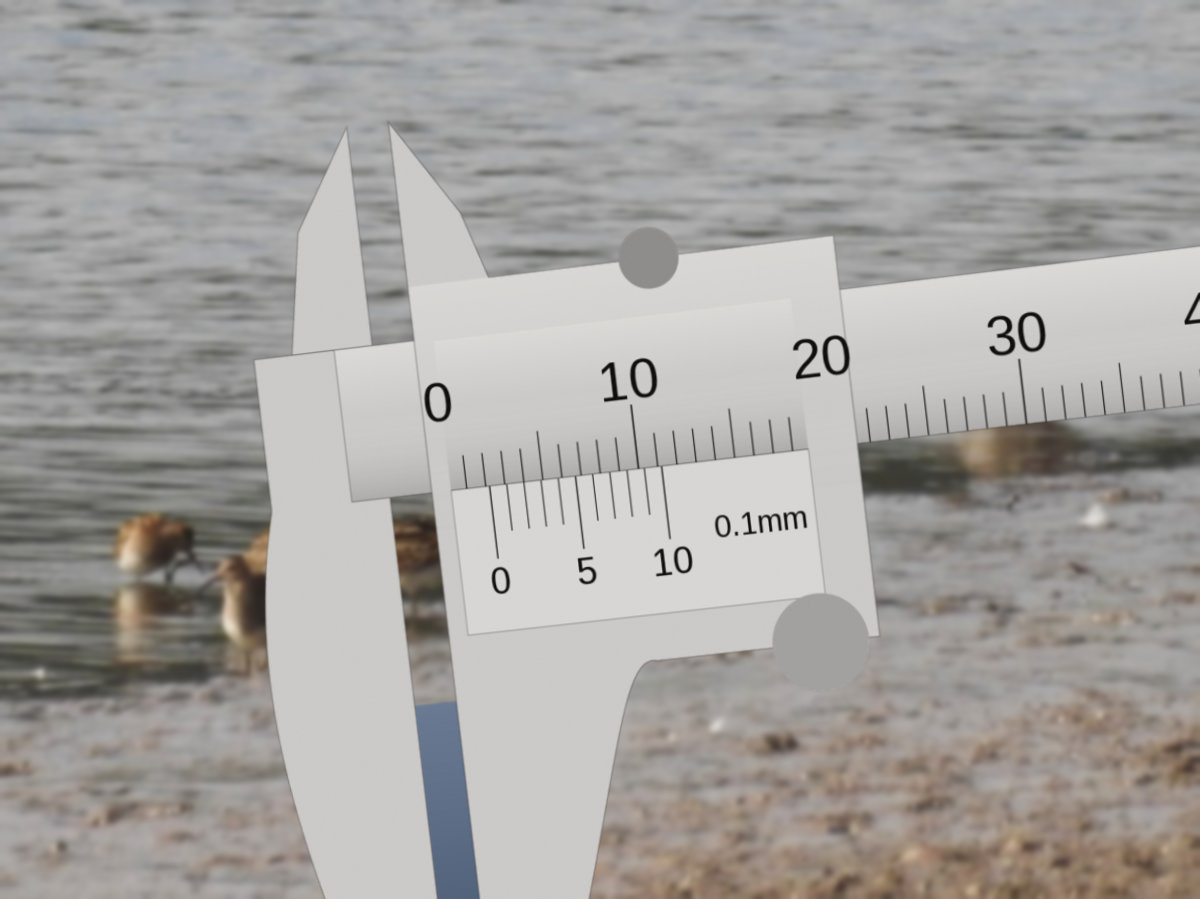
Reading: 2.2,mm
